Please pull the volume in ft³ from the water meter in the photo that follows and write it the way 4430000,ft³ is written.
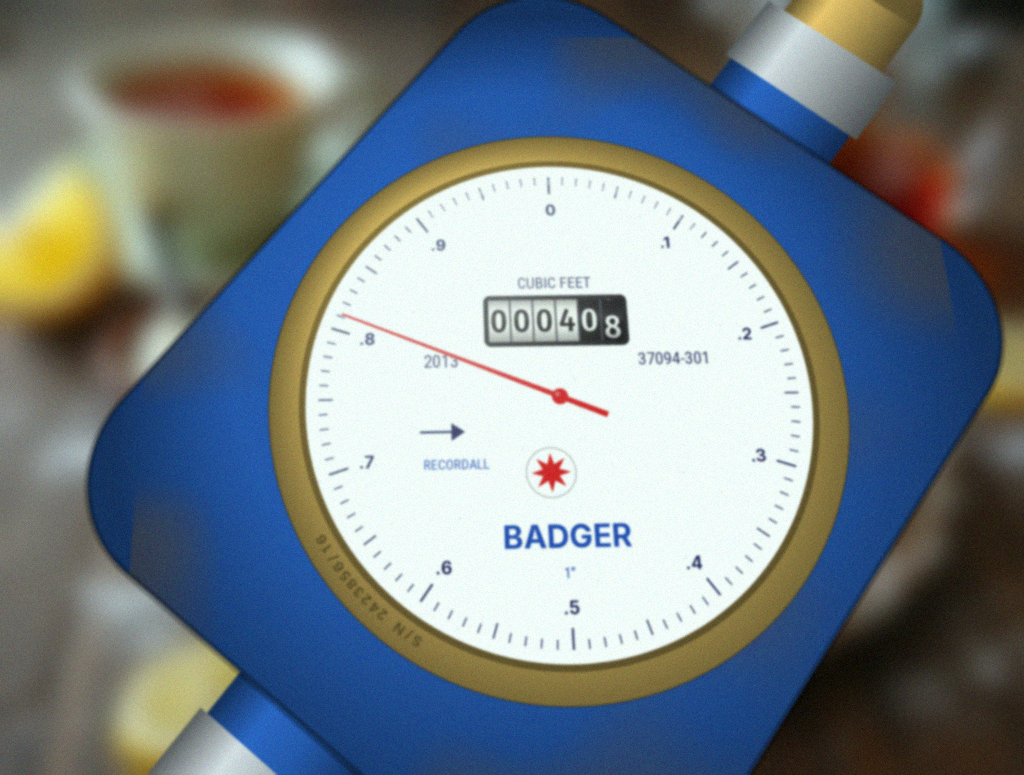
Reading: 407.81,ft³
